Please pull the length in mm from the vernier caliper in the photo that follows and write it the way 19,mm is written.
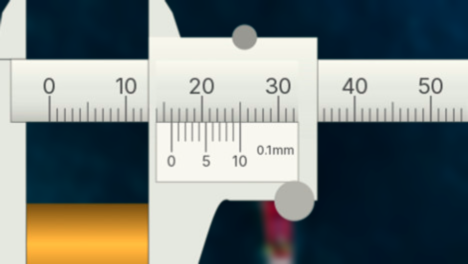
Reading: 16.0,mm
